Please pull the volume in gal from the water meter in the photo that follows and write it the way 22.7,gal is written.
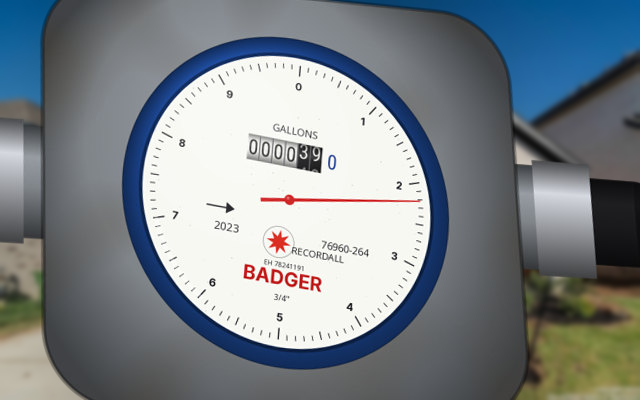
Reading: 392.2,gal
